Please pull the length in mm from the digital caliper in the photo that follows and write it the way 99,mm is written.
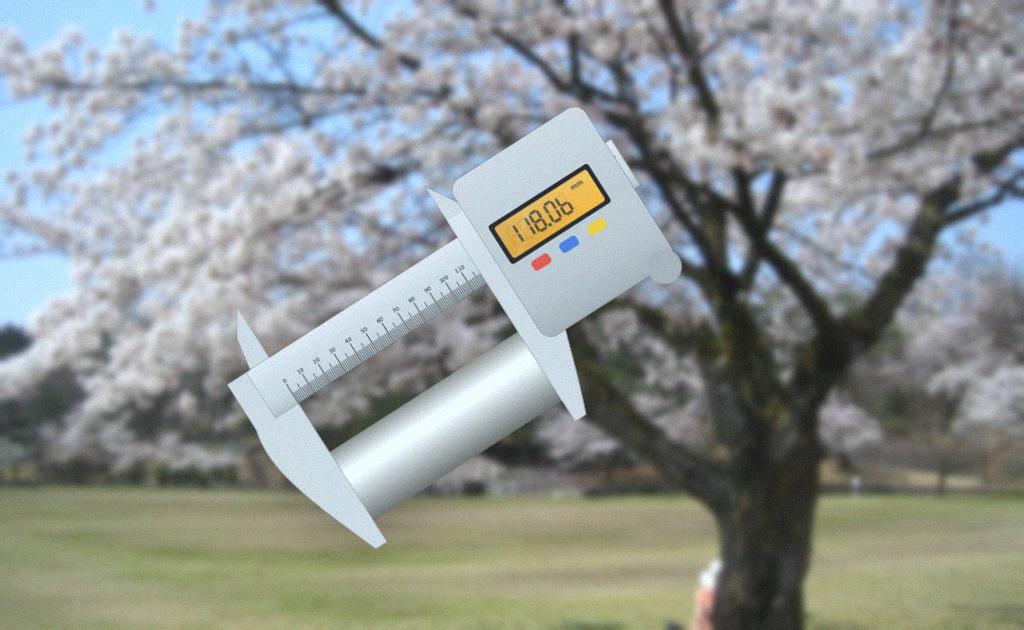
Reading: 118.06,mm
